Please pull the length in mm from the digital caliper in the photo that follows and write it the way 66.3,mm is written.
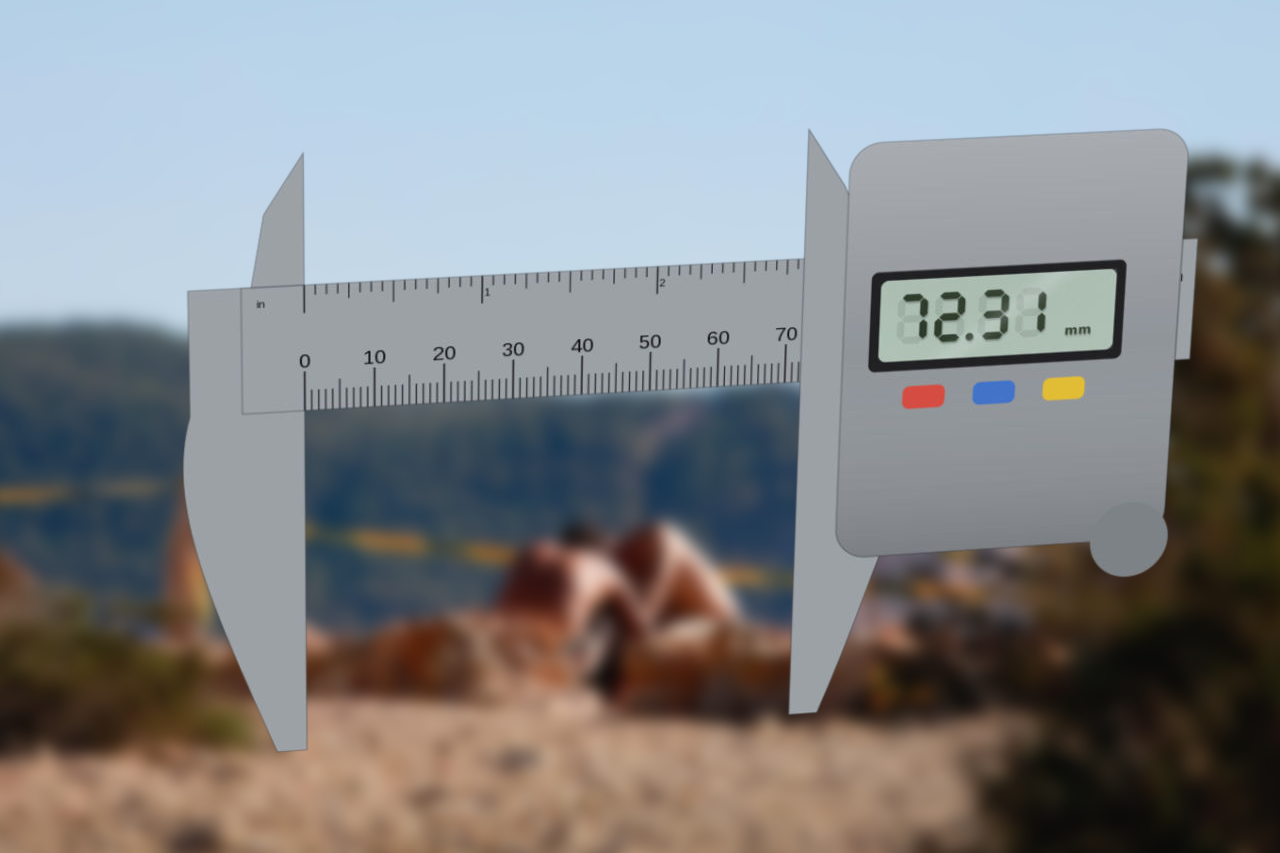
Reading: 72.31,mm
